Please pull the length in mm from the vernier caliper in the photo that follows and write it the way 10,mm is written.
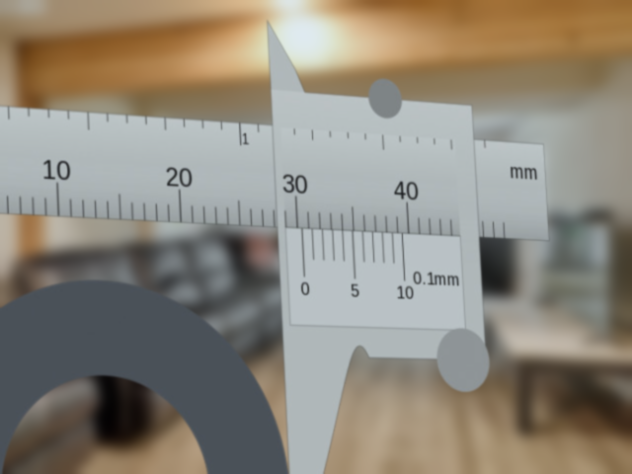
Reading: 30.4,mm
